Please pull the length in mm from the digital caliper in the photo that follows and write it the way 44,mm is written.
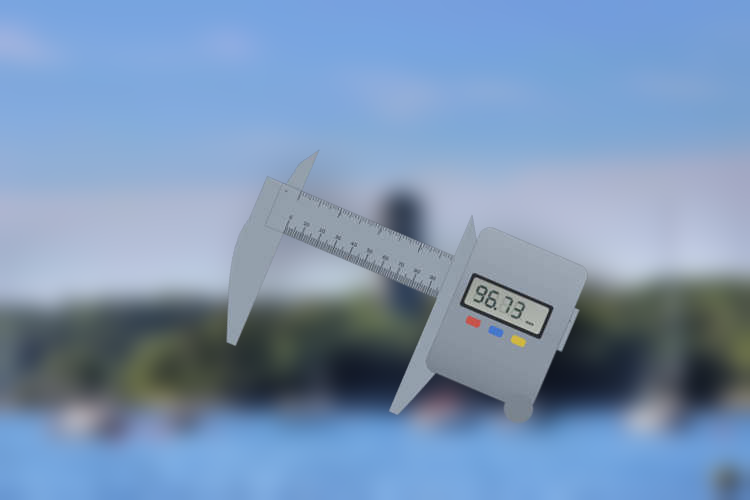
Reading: 96.73,mm
